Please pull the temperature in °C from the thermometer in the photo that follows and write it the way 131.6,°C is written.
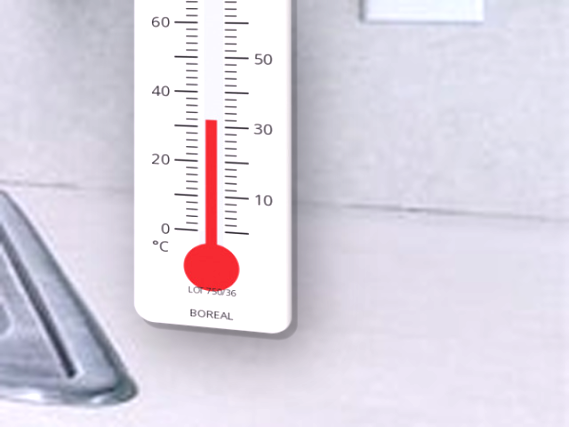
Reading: 32,°C
